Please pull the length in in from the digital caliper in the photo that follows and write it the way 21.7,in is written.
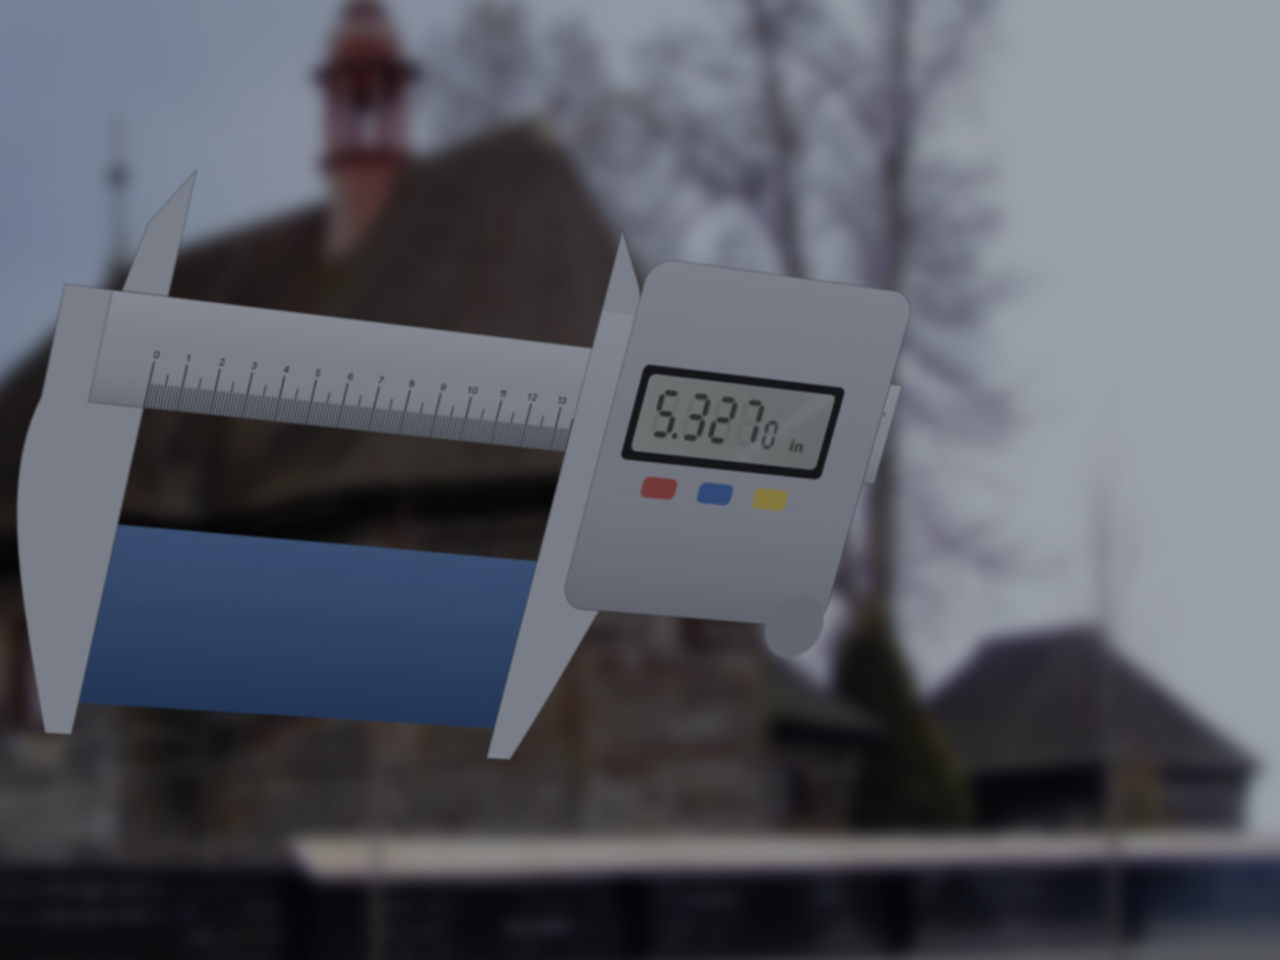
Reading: 5.3270,in
